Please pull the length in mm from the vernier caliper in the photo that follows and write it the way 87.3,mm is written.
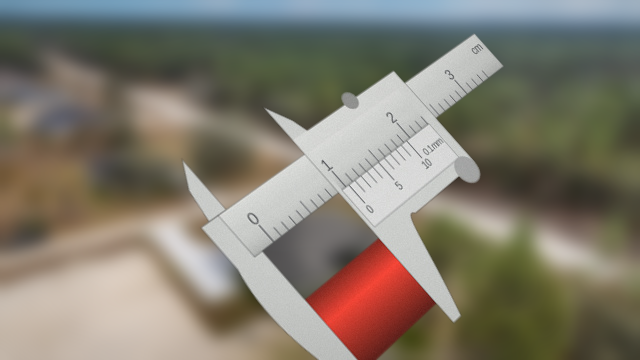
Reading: 10.4,mm
